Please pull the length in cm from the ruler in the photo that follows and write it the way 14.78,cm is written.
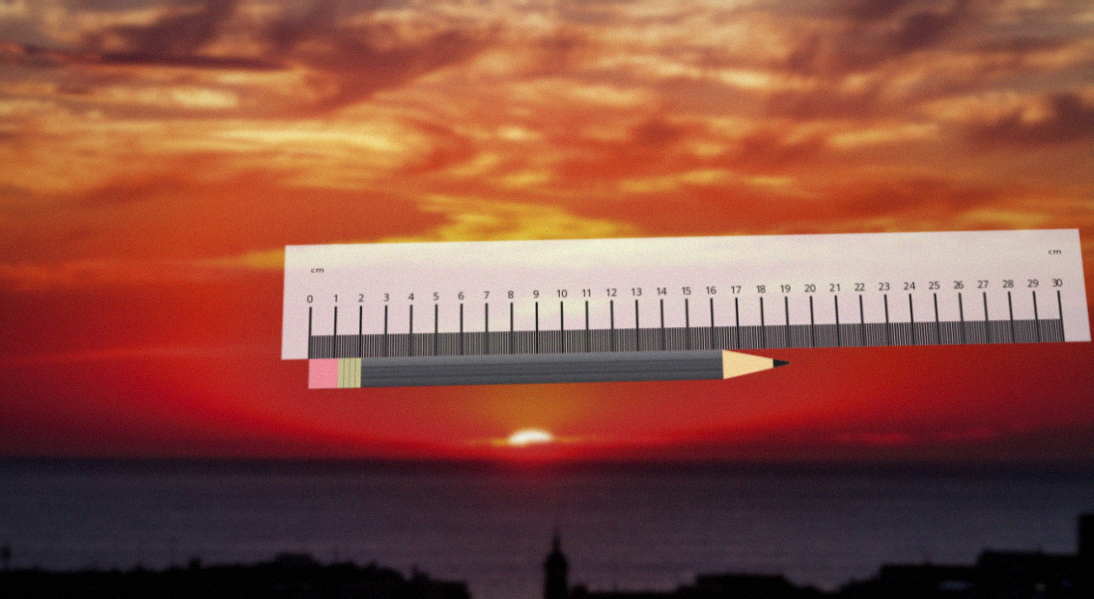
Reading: 19,cm
